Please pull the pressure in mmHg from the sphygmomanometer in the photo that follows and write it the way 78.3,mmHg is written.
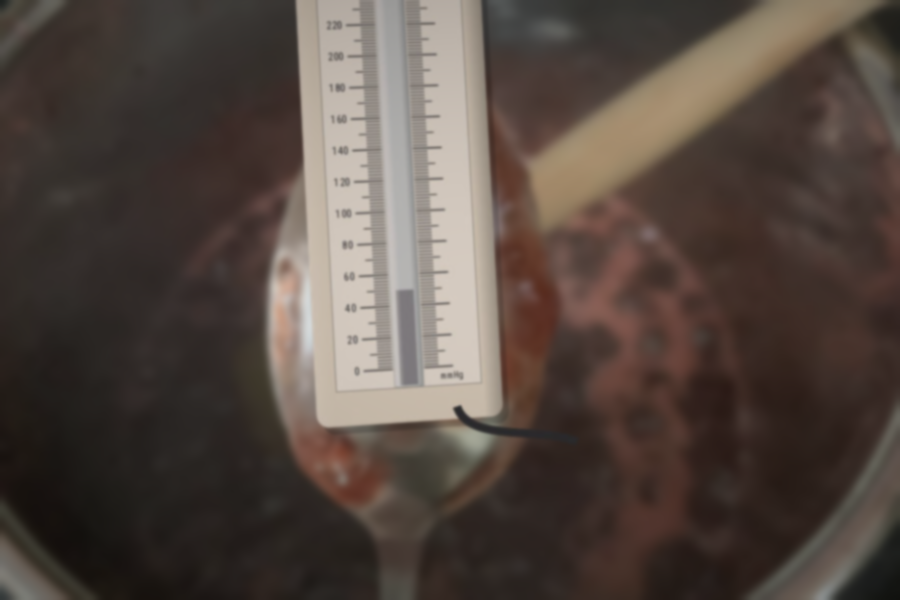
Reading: 50,mmHg
